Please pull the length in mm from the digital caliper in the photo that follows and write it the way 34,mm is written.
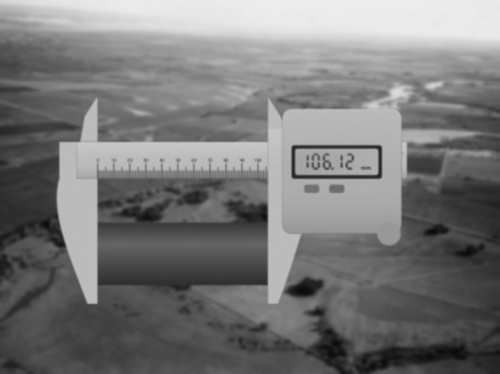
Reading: 106.12,mm
